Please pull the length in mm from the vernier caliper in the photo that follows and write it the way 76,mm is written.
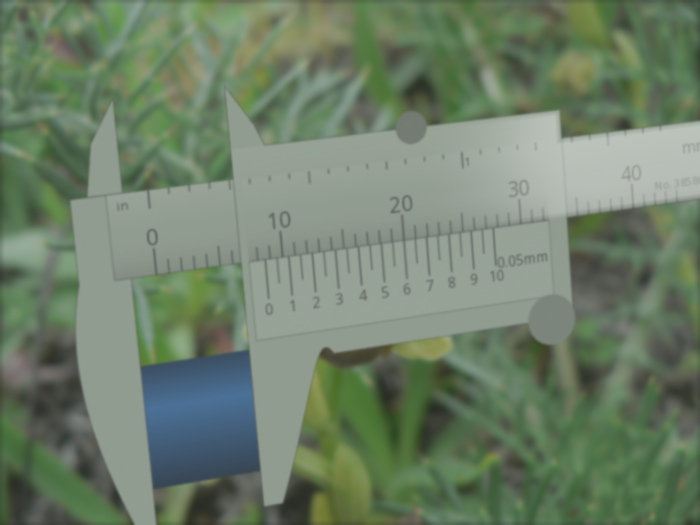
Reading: 8.6,mm
